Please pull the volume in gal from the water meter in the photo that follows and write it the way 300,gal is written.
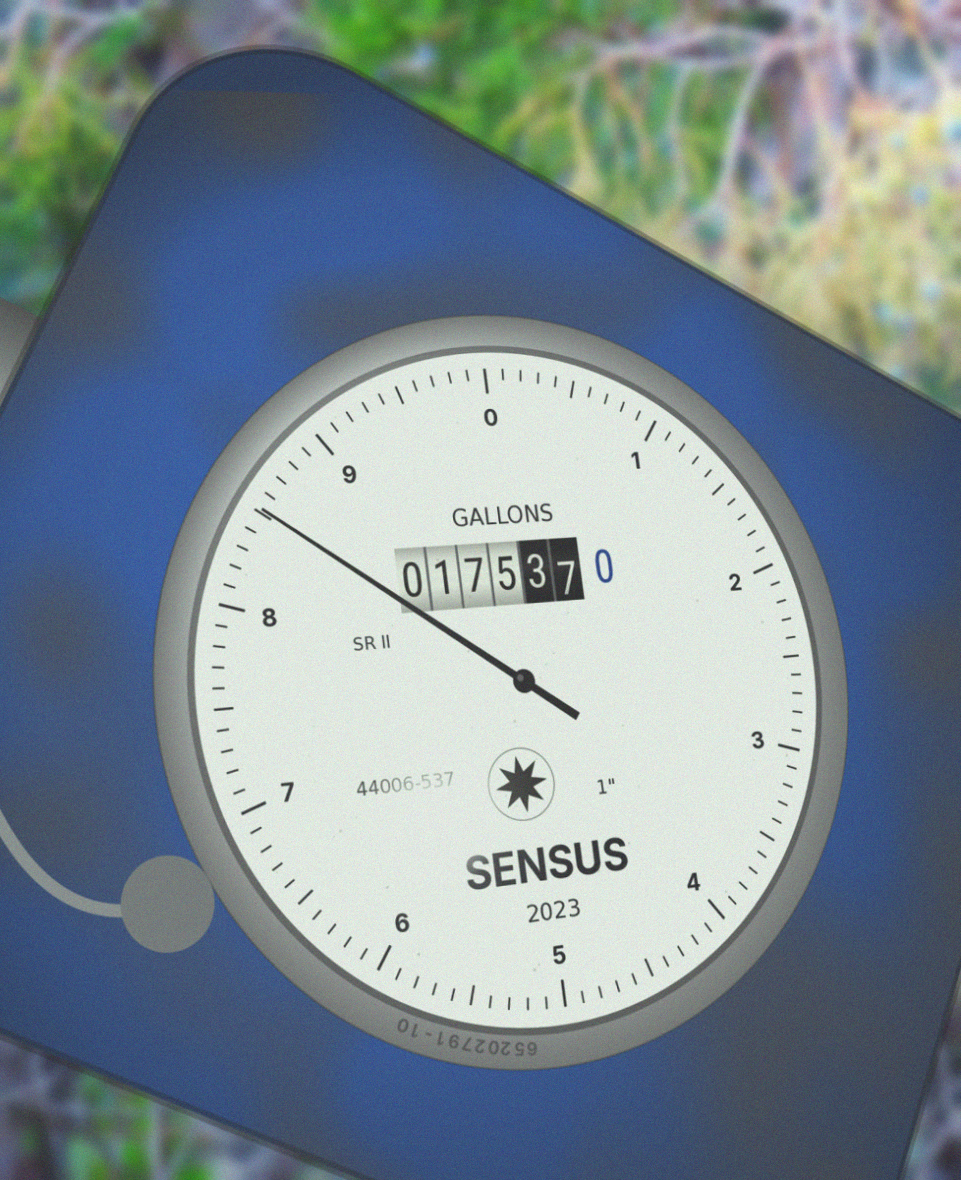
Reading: 175368.5,gal
